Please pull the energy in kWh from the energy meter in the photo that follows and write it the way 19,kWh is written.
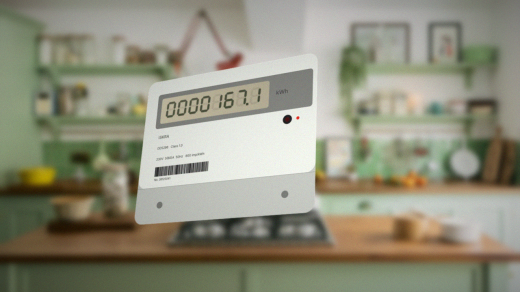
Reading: 167.1,kWh
